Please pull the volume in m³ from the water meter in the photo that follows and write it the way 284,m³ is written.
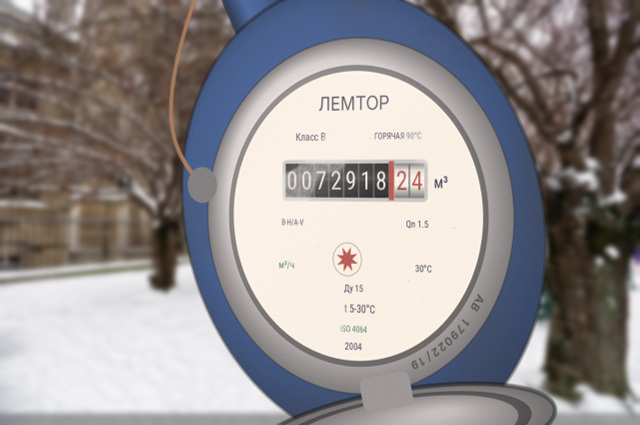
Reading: 72918.24,m³
